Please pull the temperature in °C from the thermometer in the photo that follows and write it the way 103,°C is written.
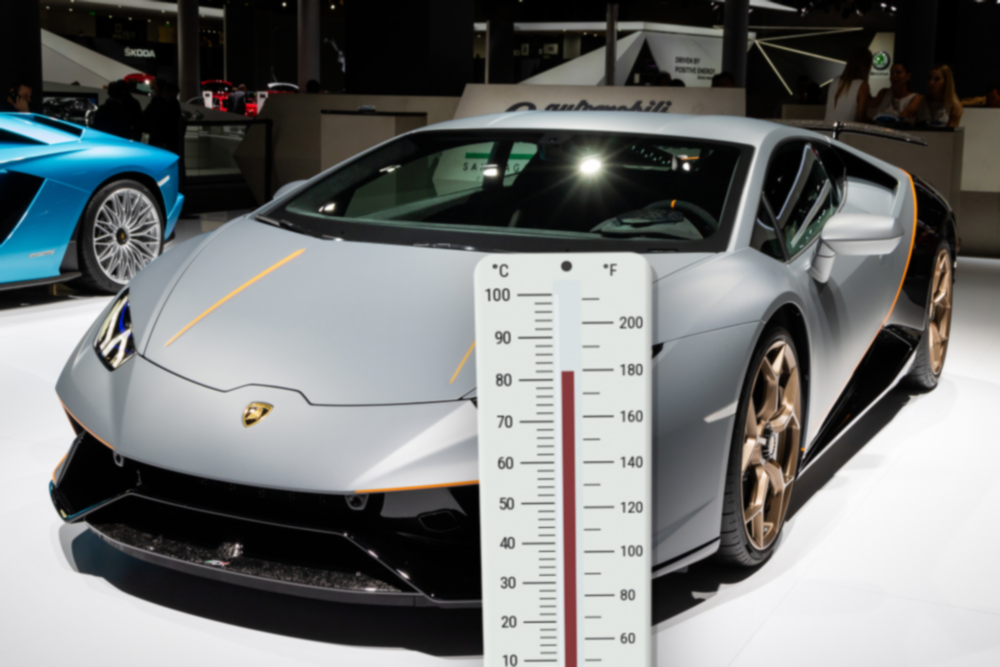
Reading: 82,°C
